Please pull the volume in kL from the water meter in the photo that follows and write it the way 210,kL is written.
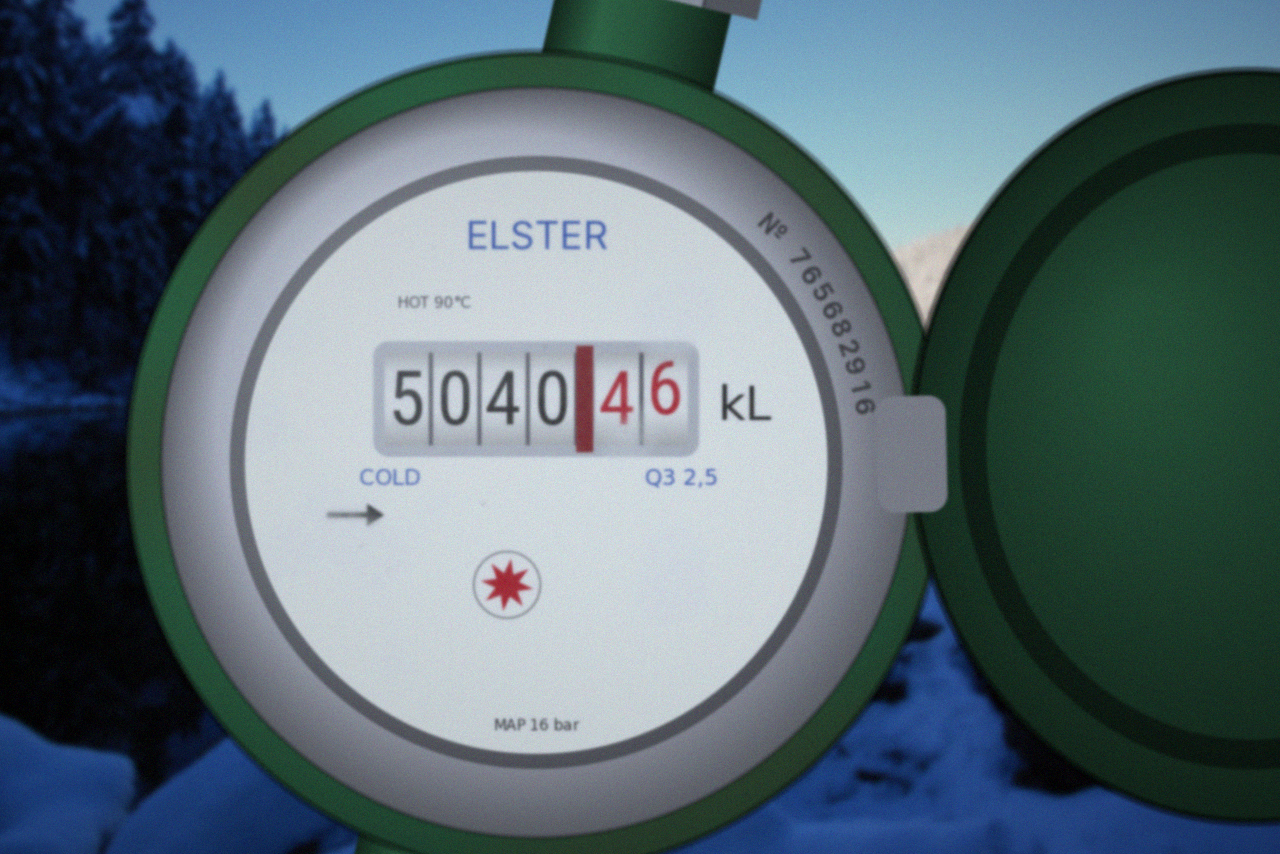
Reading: 5040.46,kL
